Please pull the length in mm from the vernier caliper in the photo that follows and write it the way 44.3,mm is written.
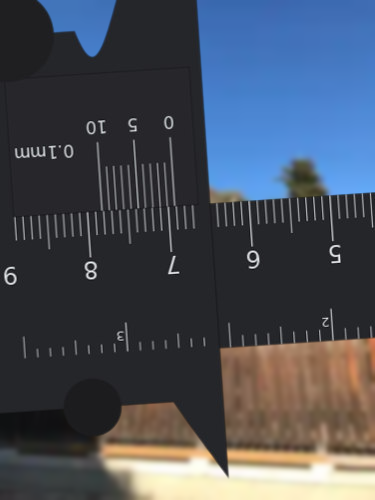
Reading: 69.2,mm
